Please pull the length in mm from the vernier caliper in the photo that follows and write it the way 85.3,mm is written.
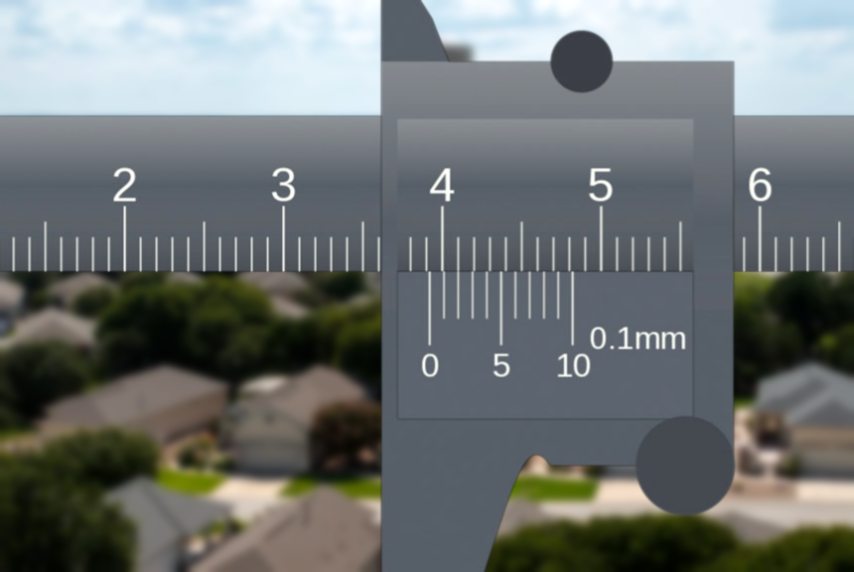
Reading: 39.2,mm
